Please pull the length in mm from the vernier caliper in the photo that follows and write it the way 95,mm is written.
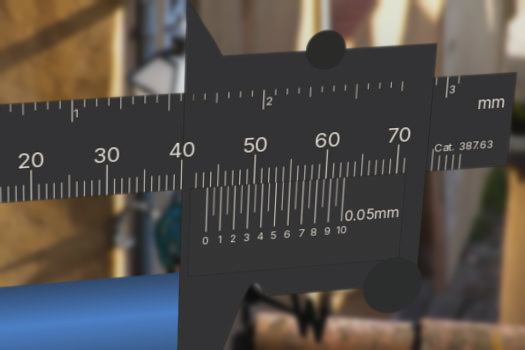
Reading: 43.6,mm
